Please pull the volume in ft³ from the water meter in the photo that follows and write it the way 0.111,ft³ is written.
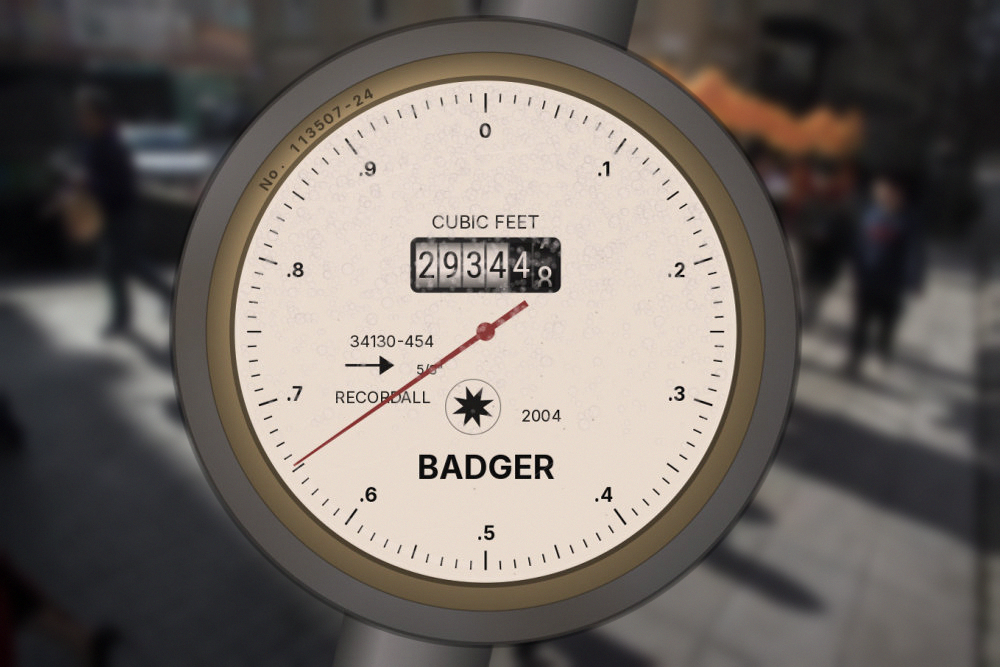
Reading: 293447.65,ft³
